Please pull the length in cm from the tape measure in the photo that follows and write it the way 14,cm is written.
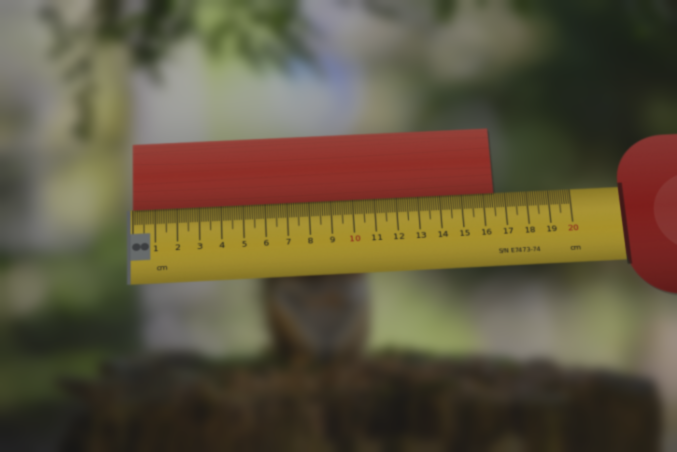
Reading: 16.5,cm
